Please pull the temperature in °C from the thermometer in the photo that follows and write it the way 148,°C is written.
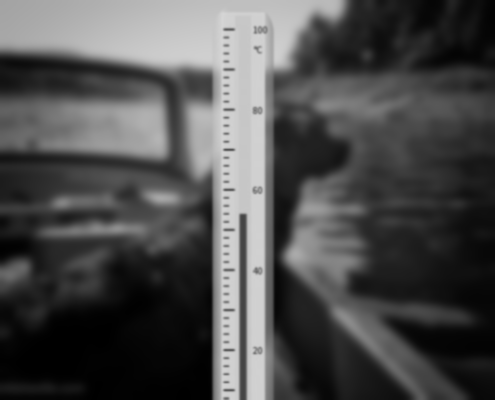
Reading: 54,°C
